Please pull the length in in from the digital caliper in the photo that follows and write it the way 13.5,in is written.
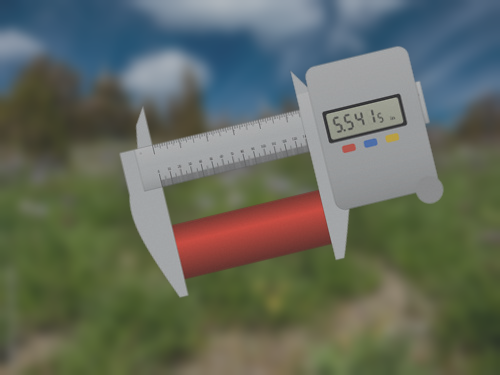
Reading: 5.5415,in
